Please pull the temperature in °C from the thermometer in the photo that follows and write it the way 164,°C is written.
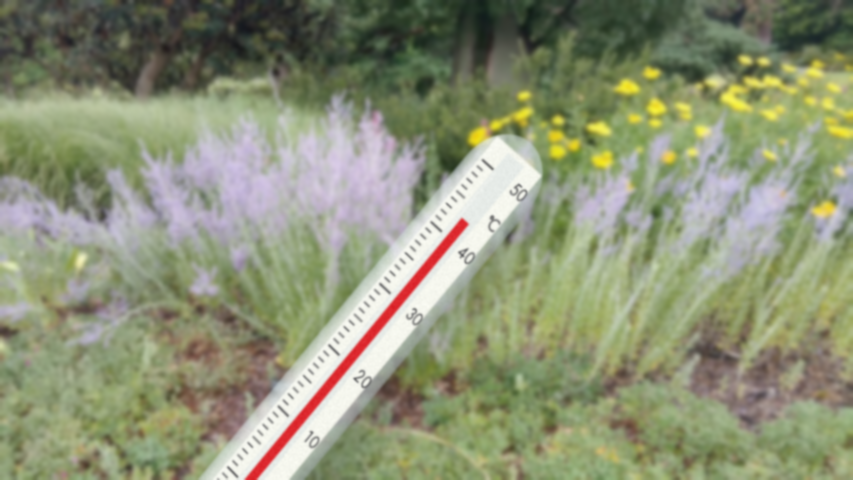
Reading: 43,°C
